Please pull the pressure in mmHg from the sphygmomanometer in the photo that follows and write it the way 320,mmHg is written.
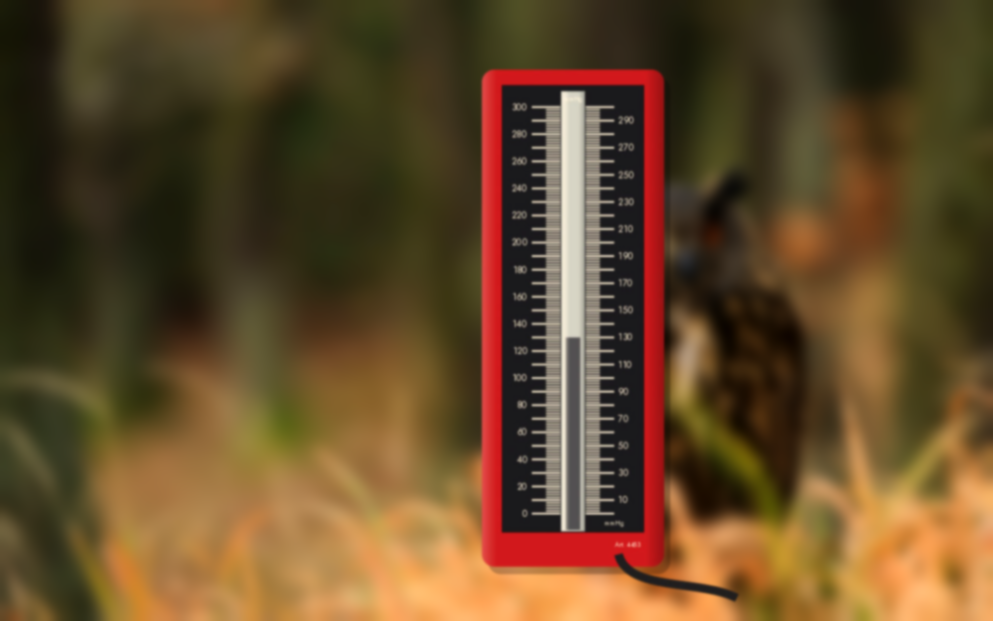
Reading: 130,mmHg
